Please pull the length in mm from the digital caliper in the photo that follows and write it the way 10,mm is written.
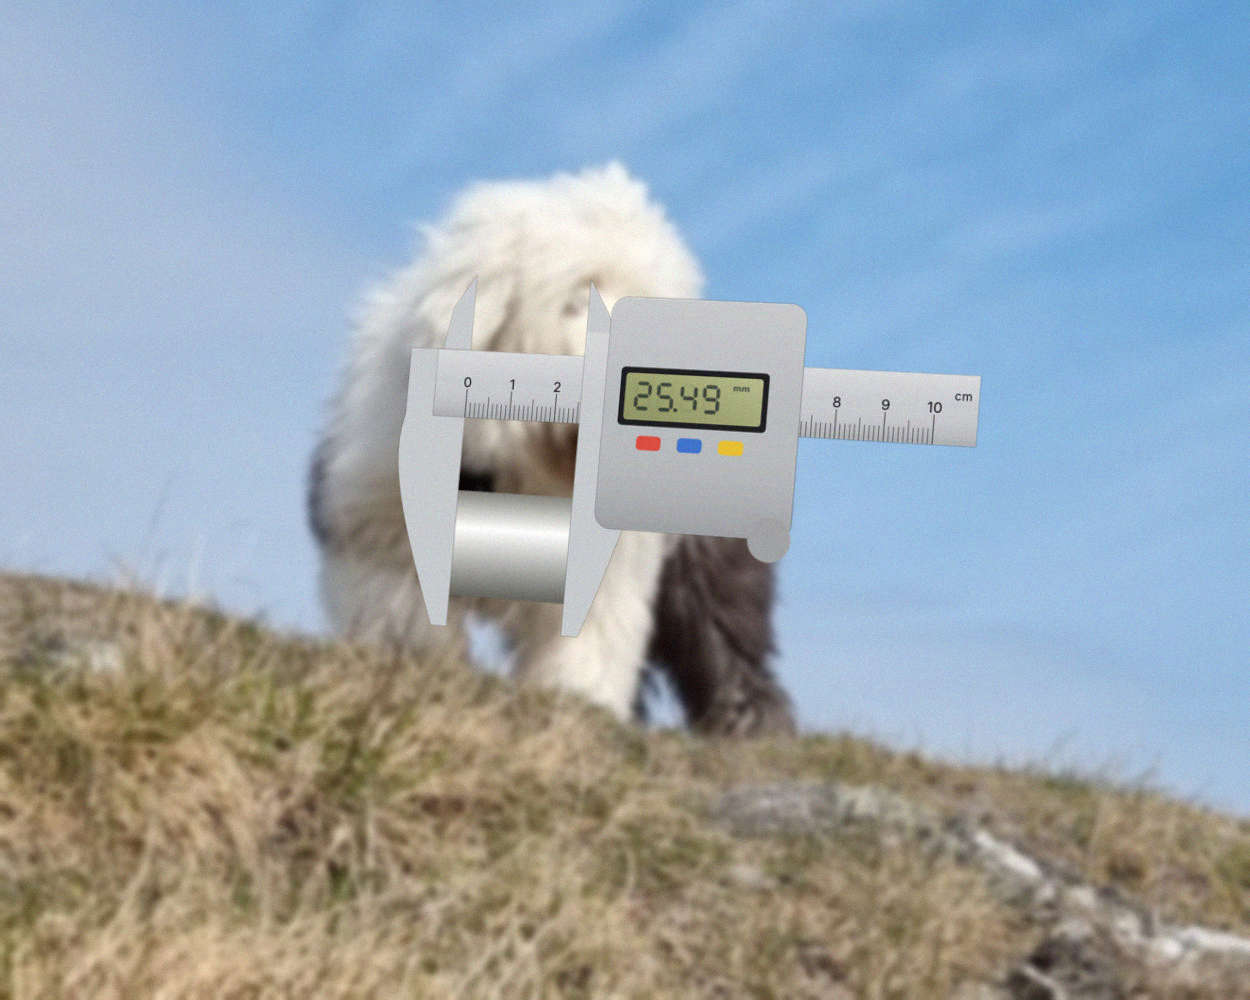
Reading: 25.49,mm
